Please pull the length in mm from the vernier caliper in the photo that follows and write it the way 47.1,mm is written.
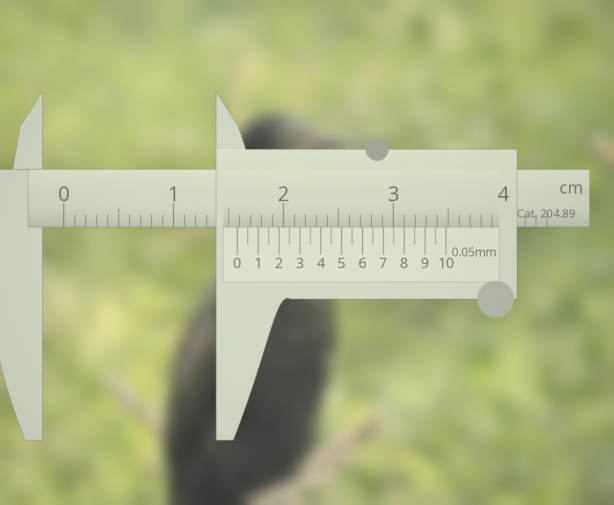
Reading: 15.8,mm
